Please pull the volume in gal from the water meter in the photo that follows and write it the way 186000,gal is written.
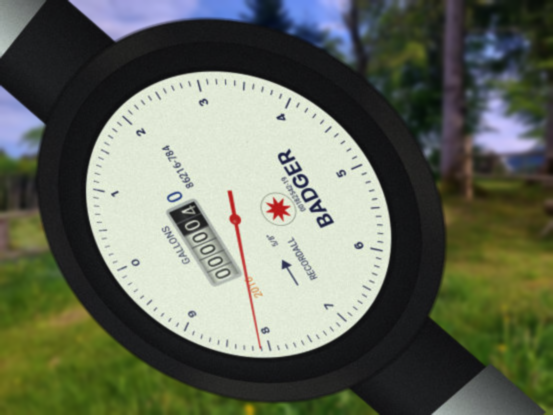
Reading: 38.1,gal
